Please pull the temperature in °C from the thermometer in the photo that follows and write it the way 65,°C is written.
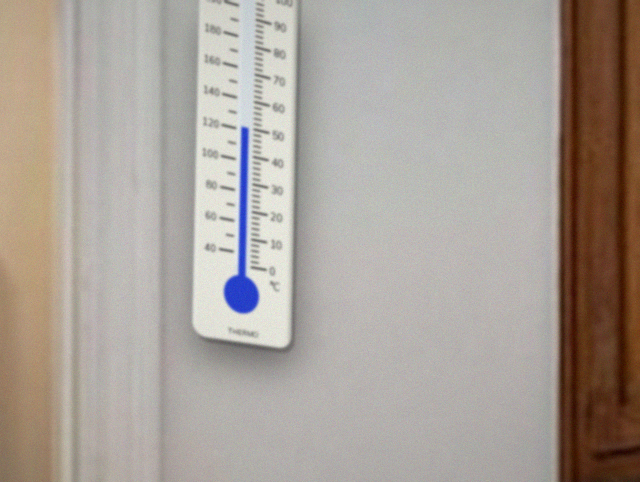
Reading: 50,°C
